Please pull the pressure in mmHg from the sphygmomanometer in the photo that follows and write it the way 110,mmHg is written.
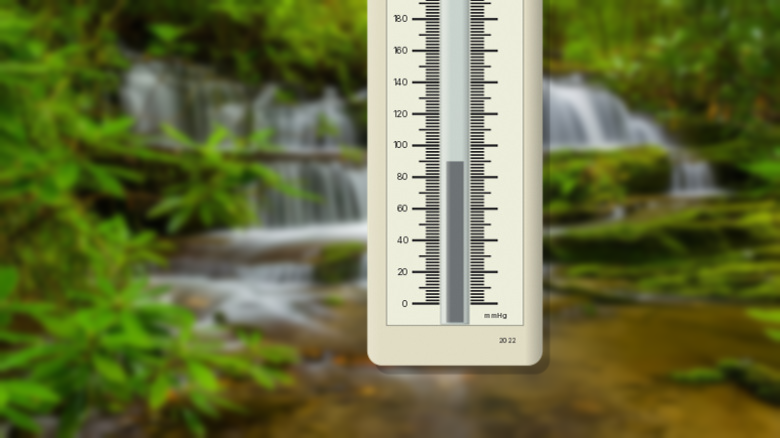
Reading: 90,mmHg
